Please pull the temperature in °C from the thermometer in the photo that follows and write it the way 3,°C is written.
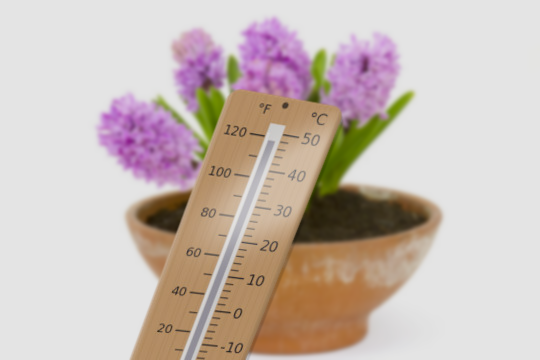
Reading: 48,°C
